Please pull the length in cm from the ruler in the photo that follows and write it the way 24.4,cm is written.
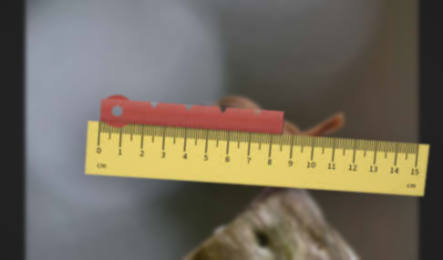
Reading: 8.5,cm
